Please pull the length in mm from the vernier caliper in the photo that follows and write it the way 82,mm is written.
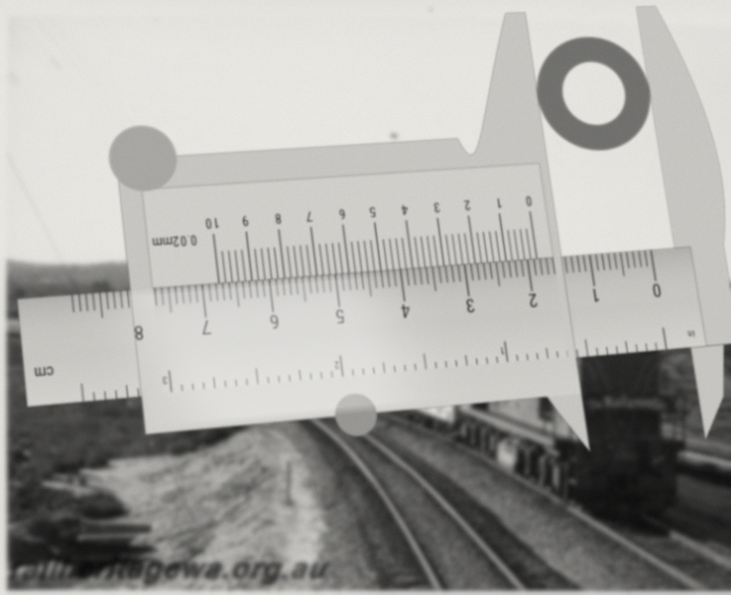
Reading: 18.5,mm
